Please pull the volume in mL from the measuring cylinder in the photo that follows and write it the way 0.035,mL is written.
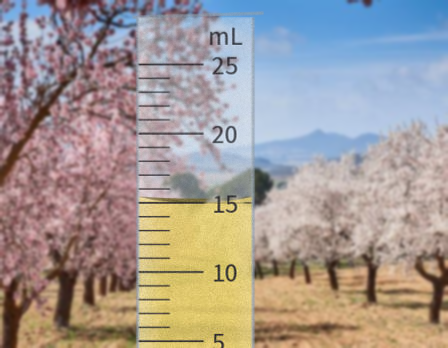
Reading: 15,mL
